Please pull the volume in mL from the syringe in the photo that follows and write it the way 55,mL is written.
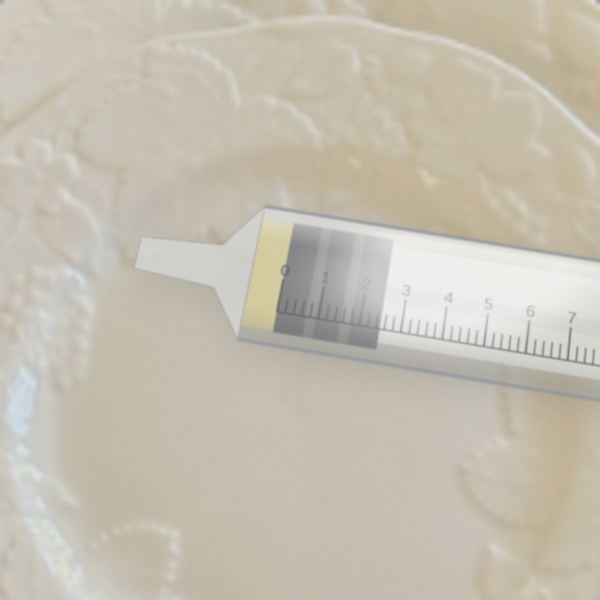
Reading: 0,mL
